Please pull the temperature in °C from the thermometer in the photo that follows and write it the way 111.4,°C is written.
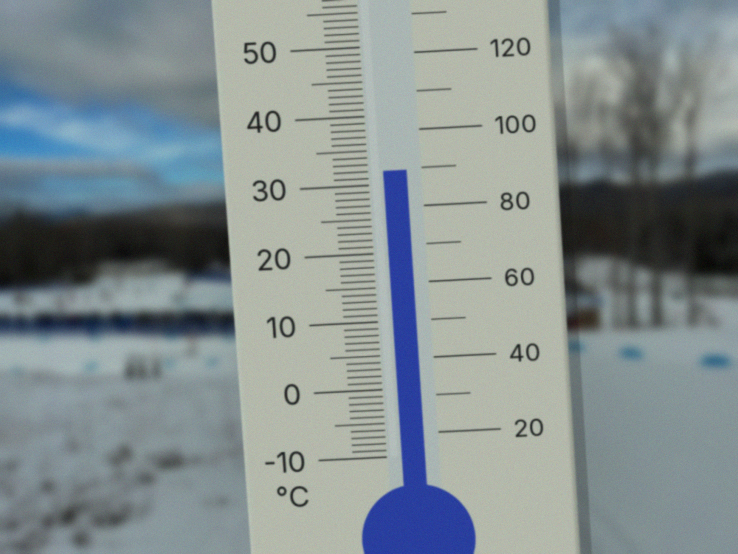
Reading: 32,°C
